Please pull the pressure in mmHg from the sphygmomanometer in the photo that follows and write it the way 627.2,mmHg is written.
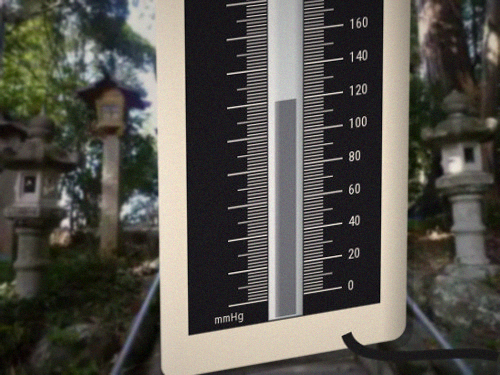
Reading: 120,mmHg
